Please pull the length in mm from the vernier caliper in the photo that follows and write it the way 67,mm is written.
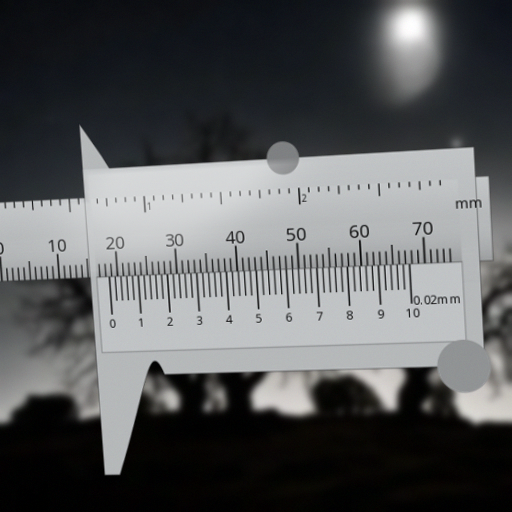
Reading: 18.6,mm
